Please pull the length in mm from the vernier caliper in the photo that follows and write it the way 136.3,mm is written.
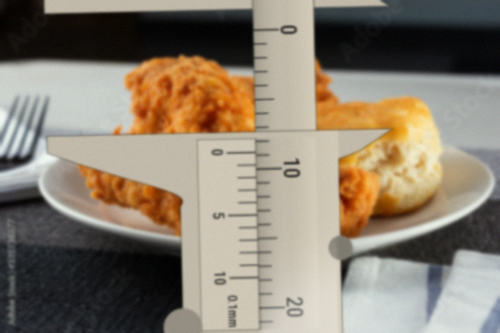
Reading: 8.8,mm
